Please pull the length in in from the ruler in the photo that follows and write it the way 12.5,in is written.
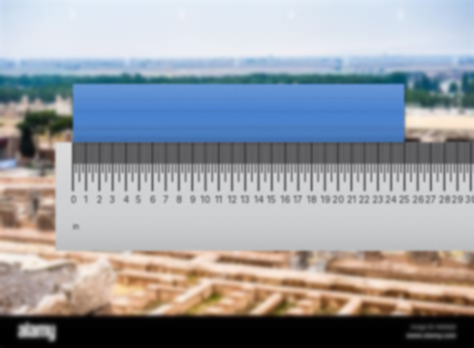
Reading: 25,in
